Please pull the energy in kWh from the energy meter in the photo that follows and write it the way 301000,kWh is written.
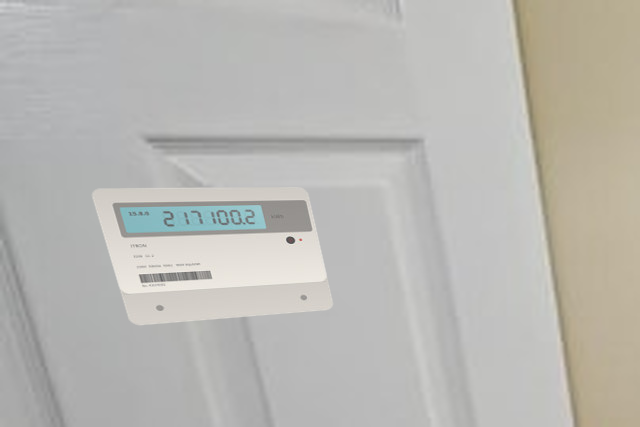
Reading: 217100.2,kWh
